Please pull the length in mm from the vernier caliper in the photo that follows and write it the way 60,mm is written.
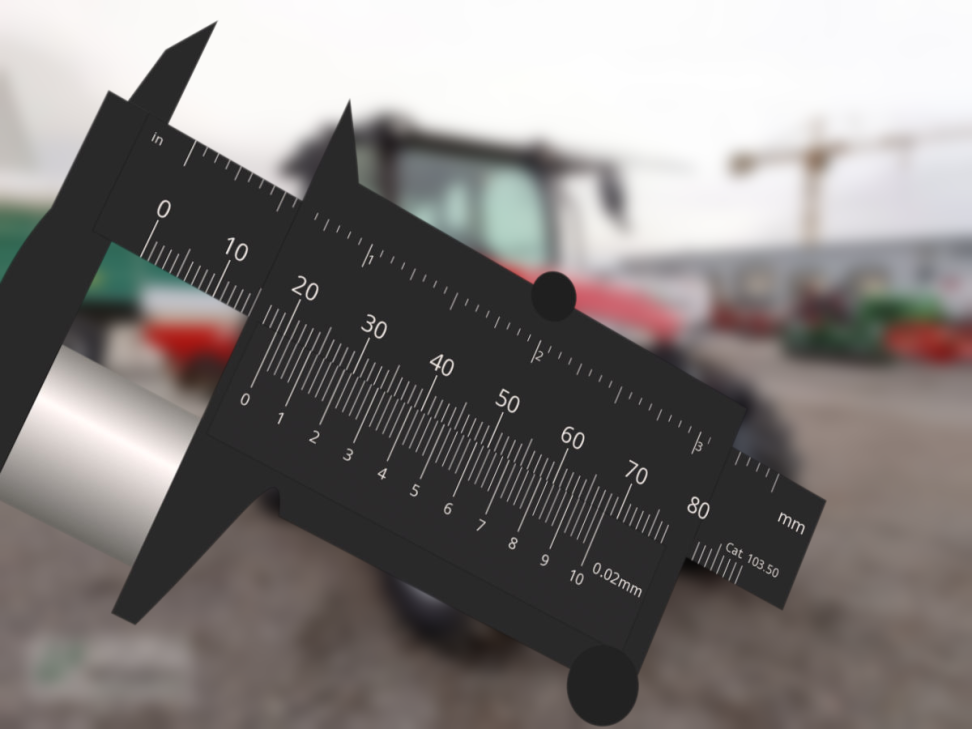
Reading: 19.0,mm
